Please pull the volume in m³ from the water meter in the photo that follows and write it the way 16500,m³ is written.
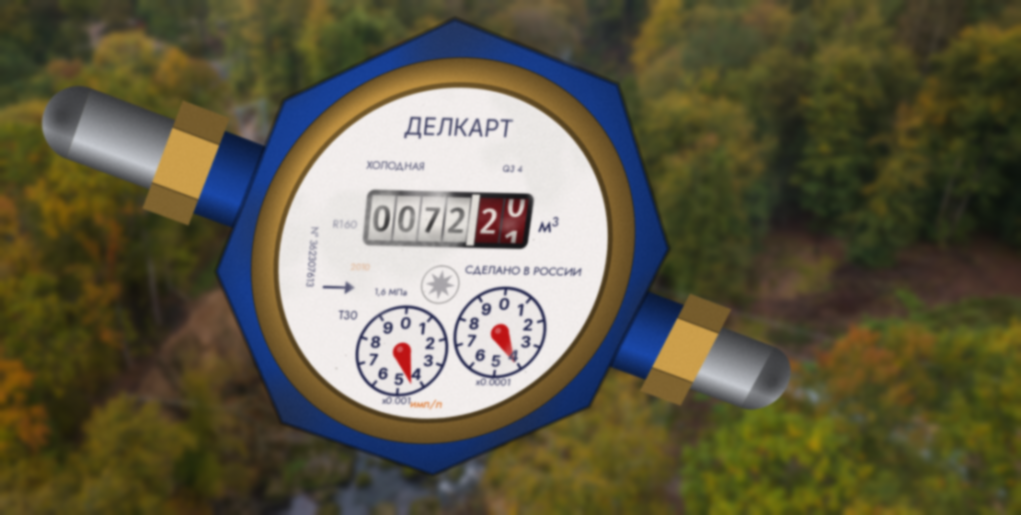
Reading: 72.2044,m³
